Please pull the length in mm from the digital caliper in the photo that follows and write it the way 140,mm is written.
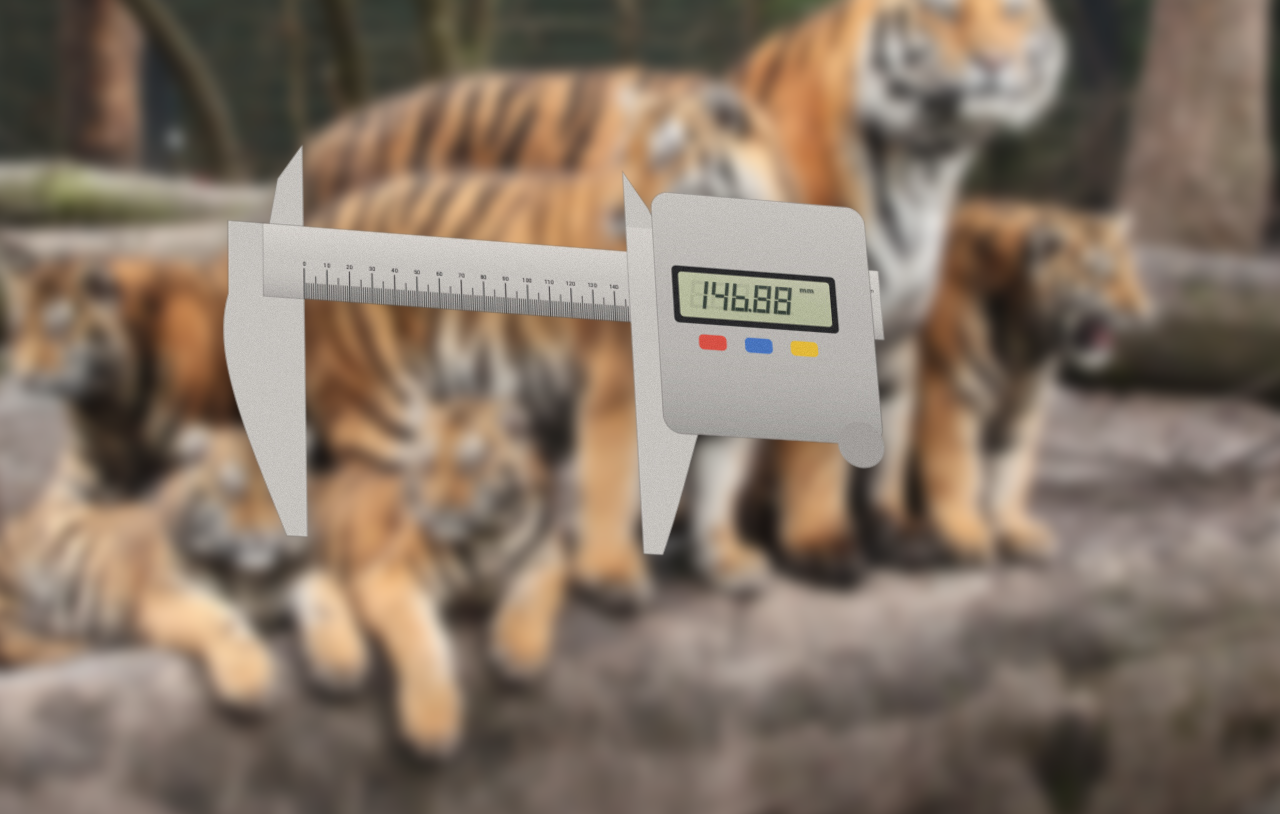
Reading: 146.88,mm
